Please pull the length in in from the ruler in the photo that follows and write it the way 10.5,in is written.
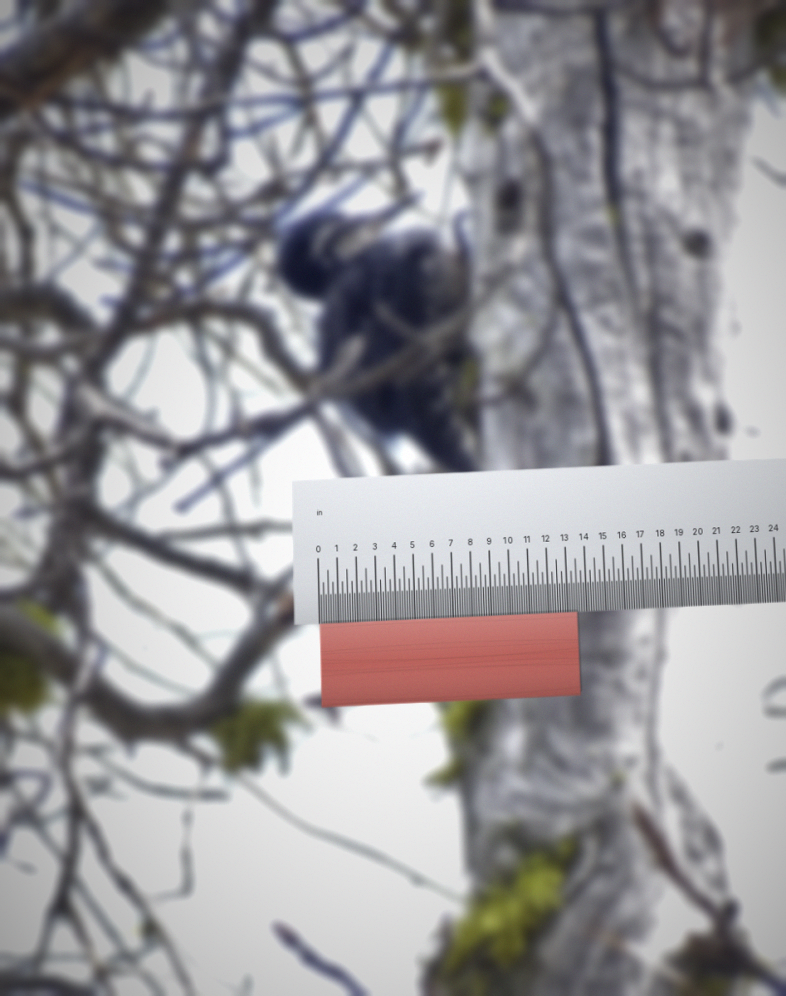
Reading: 13.5,in
